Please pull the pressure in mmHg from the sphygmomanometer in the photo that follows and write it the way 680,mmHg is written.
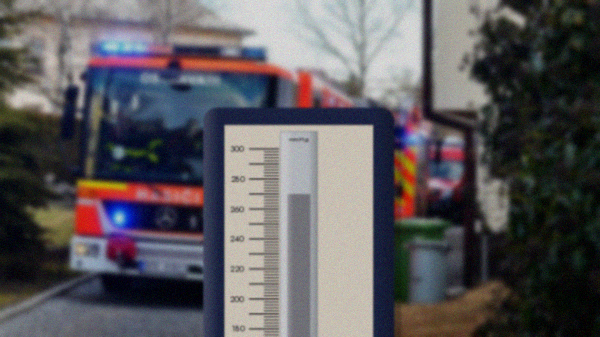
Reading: 270,mmHg
